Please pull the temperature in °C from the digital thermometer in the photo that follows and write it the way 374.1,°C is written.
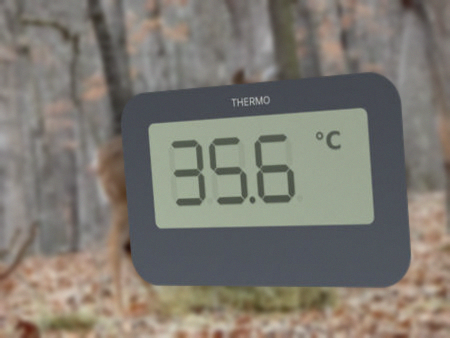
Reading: 35.6,°C
